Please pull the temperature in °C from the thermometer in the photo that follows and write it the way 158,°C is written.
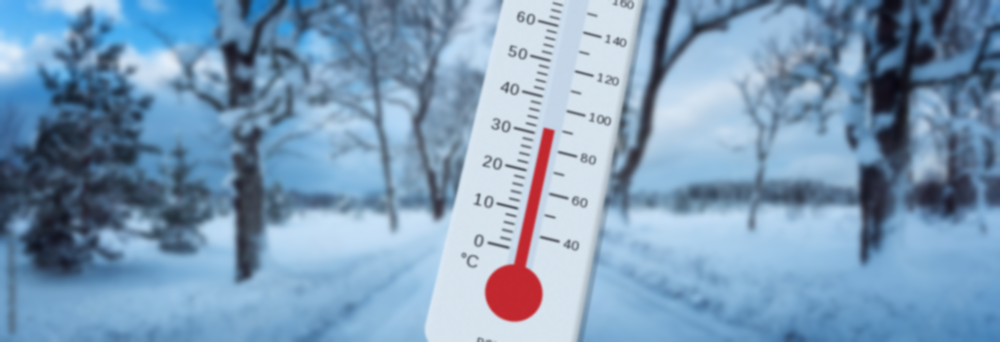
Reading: 32,°C
